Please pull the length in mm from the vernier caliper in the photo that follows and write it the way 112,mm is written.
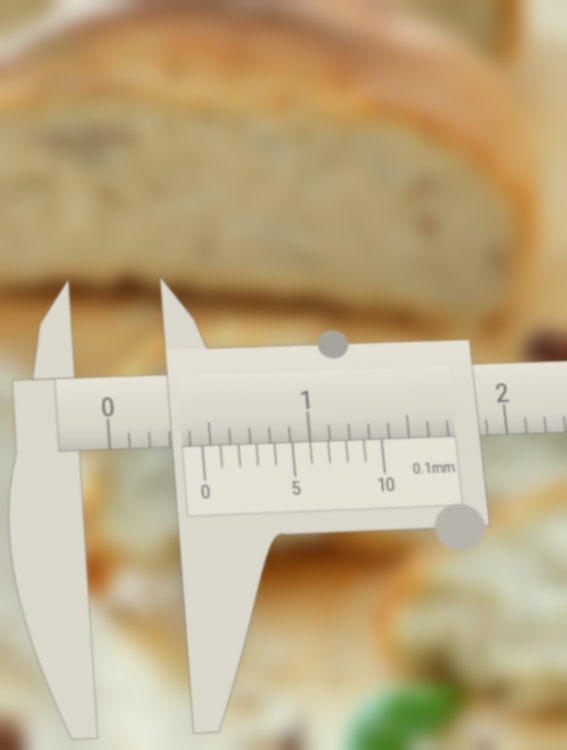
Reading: 4.6,mm
